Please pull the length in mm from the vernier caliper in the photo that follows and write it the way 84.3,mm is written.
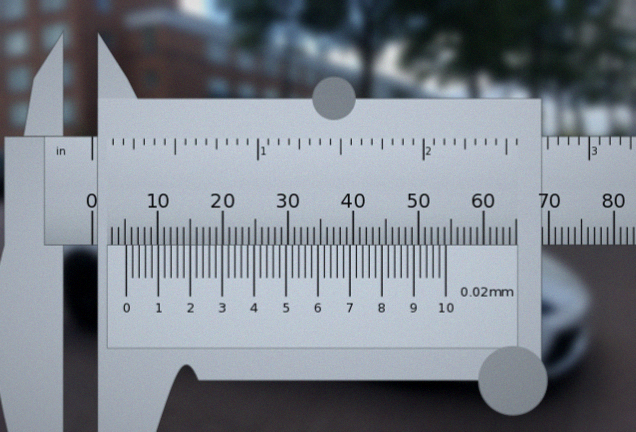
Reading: 5.2,mm
